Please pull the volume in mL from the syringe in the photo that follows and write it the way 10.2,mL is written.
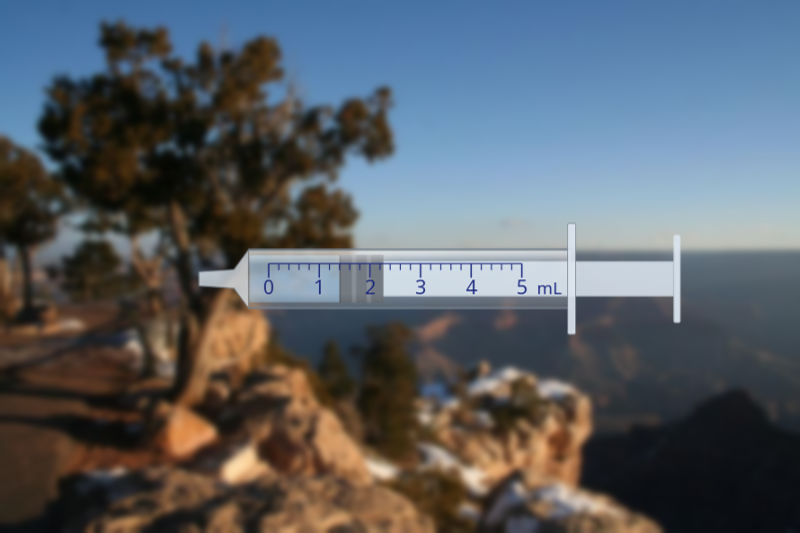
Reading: 1.4,mL
